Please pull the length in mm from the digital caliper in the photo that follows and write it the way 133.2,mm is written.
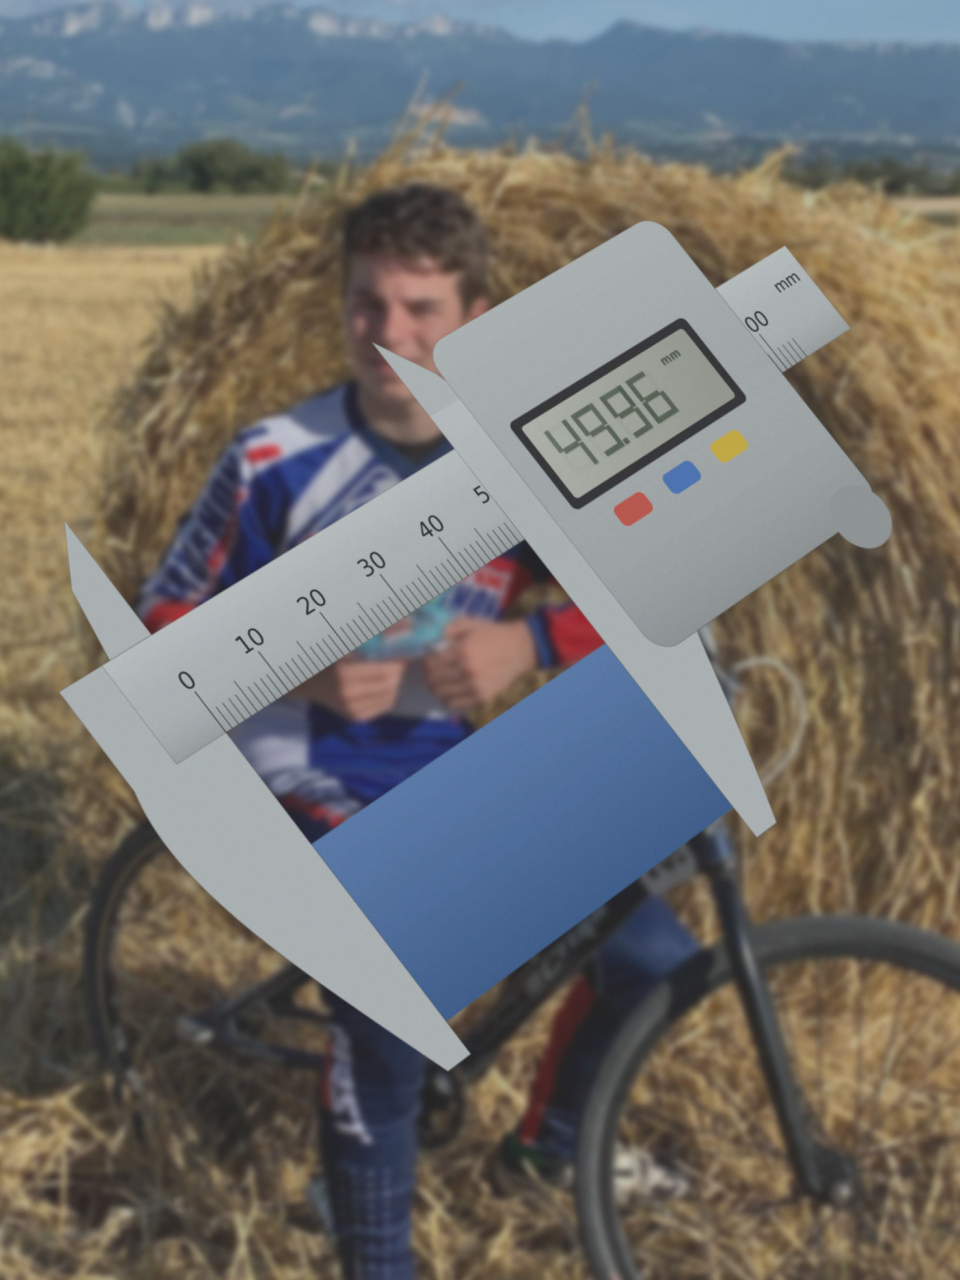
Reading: 49.96,mm
